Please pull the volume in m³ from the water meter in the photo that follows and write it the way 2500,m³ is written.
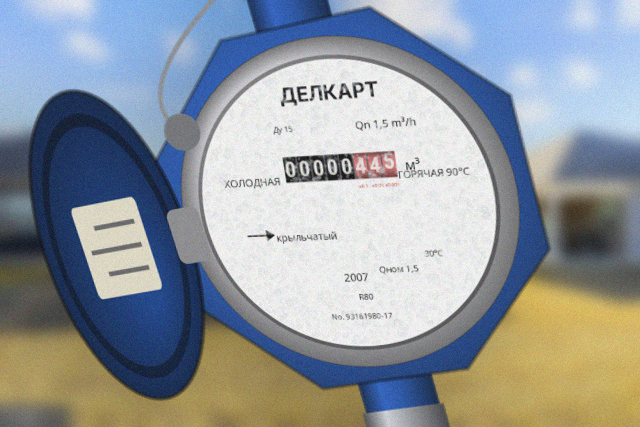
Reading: 0.445,m³
